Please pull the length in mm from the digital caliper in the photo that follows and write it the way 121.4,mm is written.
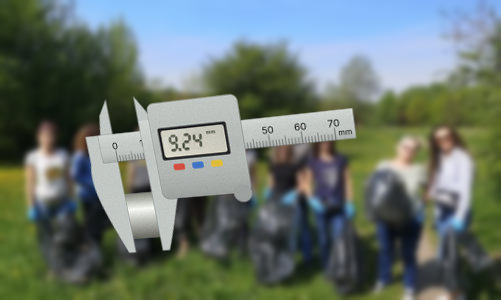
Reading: 9.24,mm
